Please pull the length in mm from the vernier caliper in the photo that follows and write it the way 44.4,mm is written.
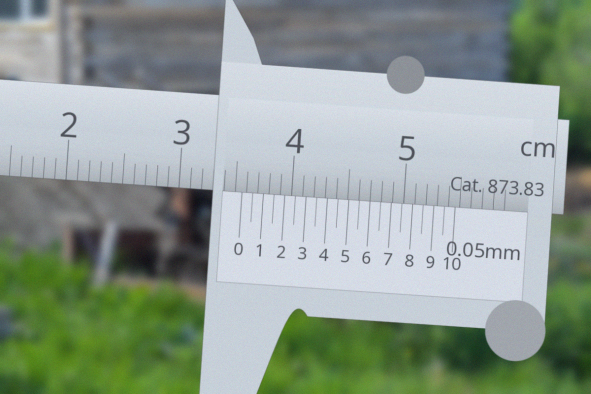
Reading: 35.6,mm
